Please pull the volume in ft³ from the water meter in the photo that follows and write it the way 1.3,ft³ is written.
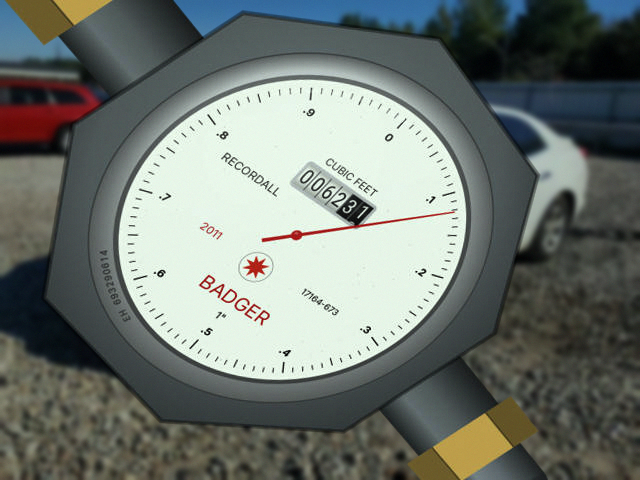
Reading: 6231.12,ft³
